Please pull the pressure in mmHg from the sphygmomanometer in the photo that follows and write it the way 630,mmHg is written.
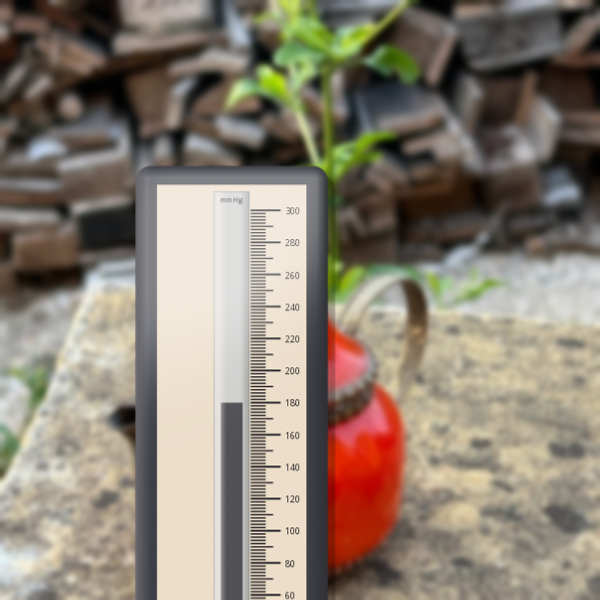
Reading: 180,mmHg
